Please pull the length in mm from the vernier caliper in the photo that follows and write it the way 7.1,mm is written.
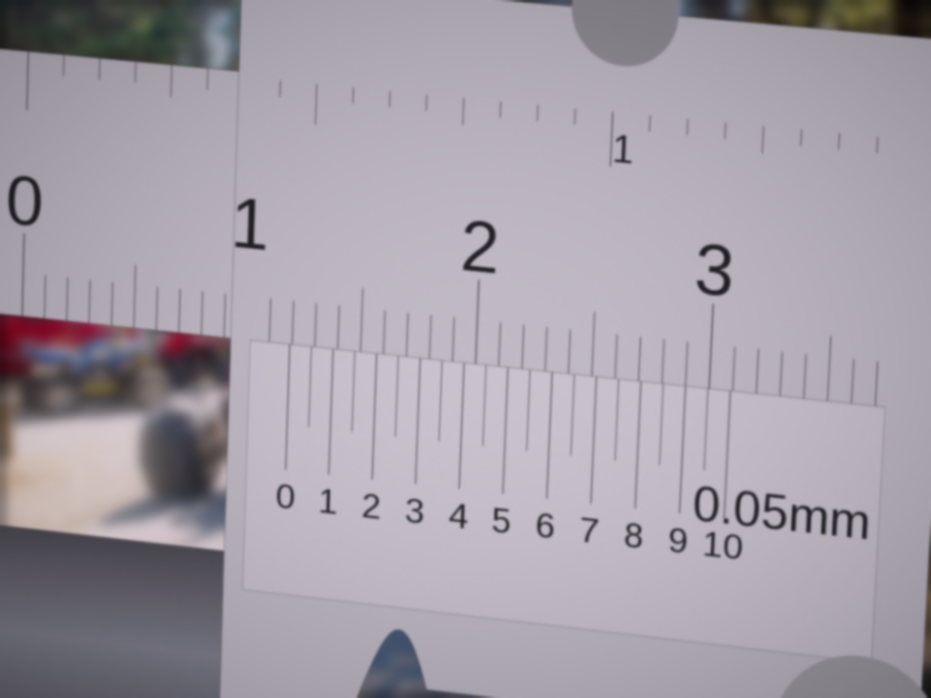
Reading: 11.9,mm
